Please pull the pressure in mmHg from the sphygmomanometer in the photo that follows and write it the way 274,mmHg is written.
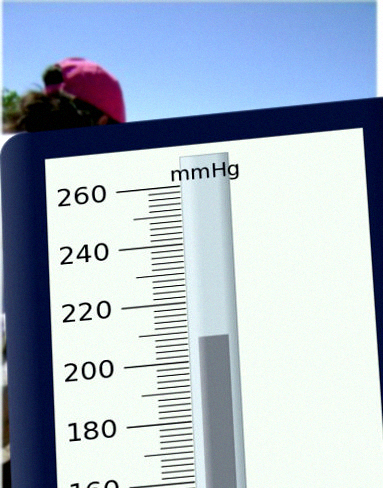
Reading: 208,mmHg
